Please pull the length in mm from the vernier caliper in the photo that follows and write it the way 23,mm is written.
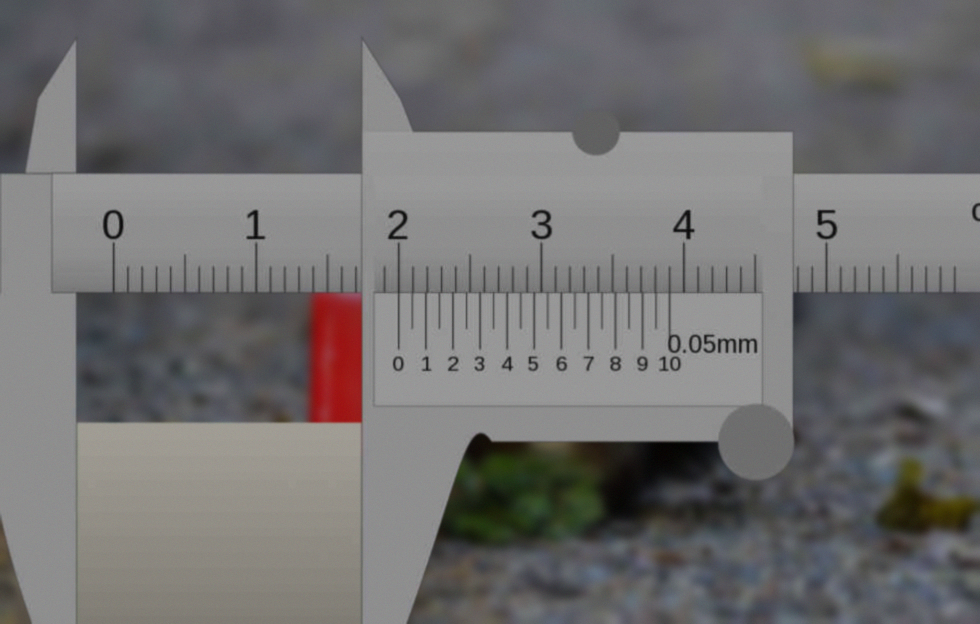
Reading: 20.0,mm
